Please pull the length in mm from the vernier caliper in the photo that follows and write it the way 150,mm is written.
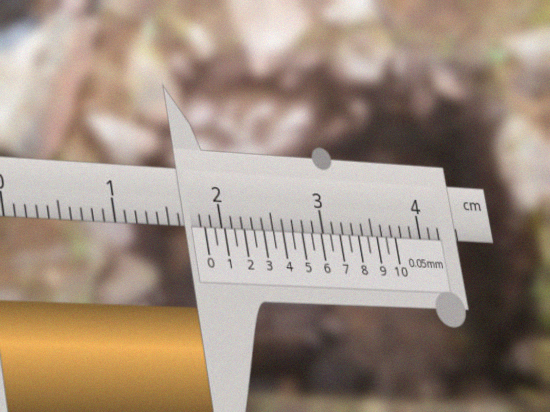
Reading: 18.4,mm
